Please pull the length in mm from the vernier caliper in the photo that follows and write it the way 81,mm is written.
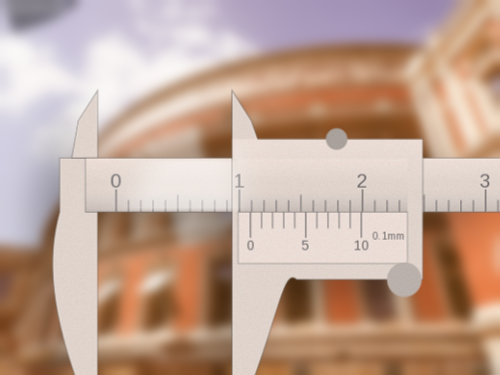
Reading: 10.9,mm
